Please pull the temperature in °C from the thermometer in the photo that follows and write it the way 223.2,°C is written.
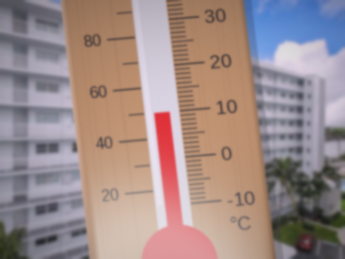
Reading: 10,°C
